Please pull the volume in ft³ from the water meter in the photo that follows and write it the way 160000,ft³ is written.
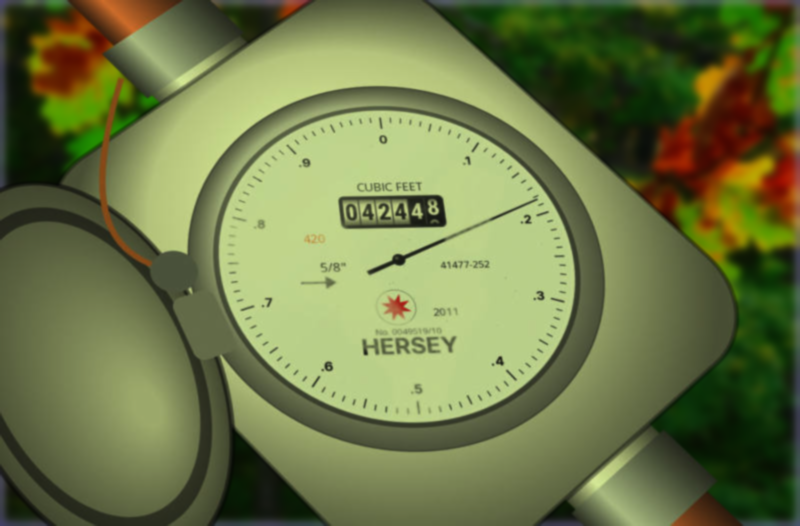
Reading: 42448.18,ft³
